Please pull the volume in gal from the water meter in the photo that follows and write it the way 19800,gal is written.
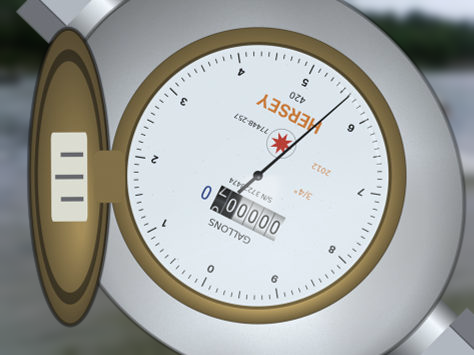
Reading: 65.6,gal
